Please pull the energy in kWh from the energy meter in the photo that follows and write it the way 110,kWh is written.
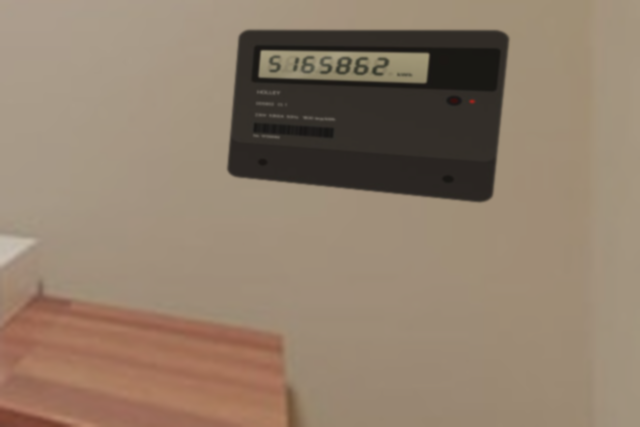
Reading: 5165862,kWh
